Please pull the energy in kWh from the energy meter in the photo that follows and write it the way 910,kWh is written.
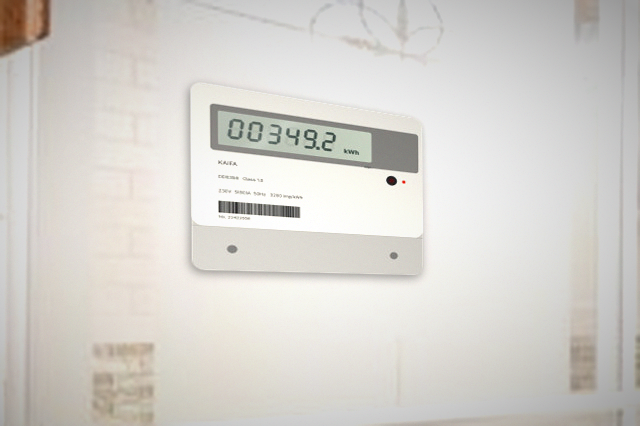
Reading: 349.2,kWh
